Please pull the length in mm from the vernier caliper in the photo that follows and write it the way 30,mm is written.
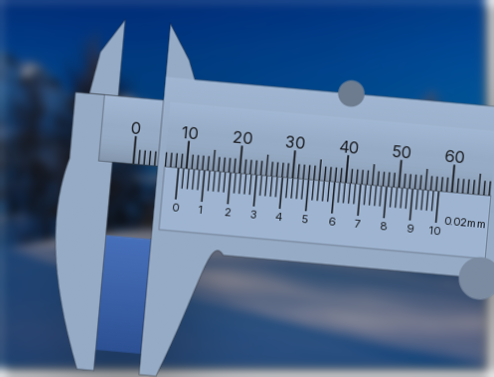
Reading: 8.5,mm
